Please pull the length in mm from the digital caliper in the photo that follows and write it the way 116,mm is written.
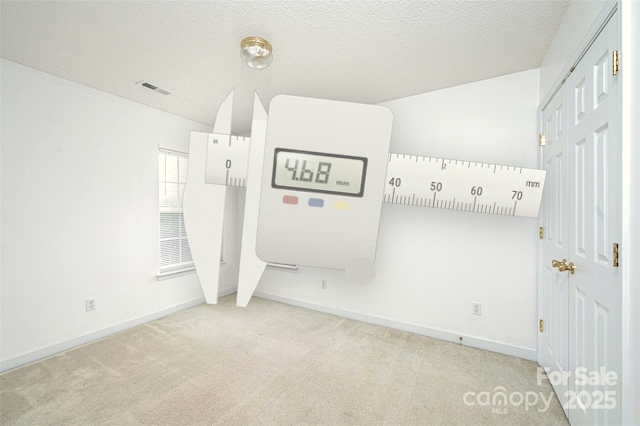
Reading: 4.68,mm
